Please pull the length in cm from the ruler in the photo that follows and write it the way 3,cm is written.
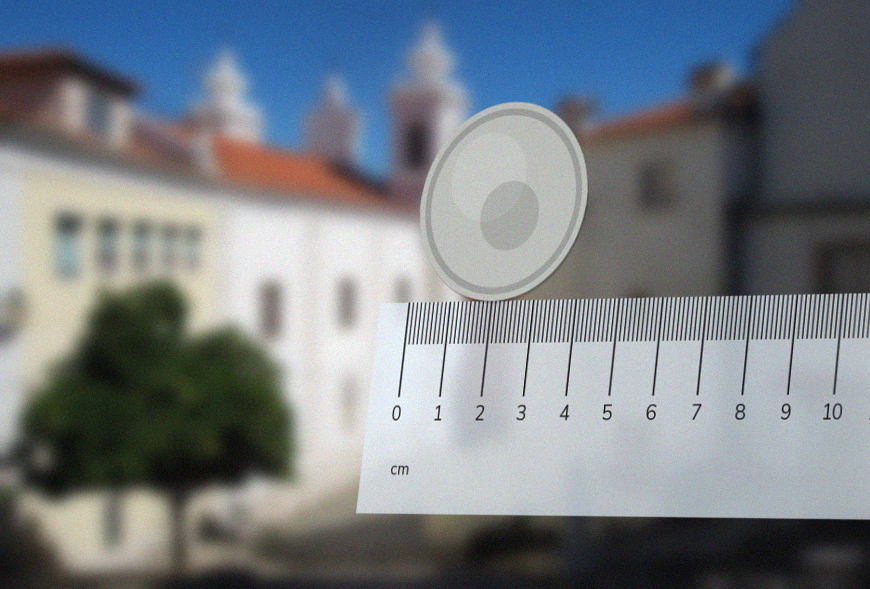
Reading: 4,cm
